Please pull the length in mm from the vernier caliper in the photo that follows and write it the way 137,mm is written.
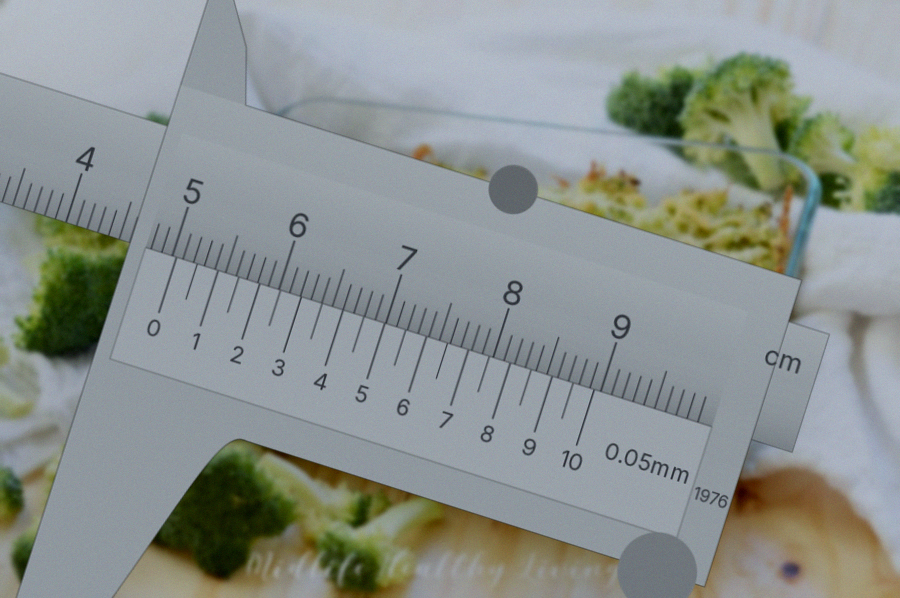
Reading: 50.4,mm
